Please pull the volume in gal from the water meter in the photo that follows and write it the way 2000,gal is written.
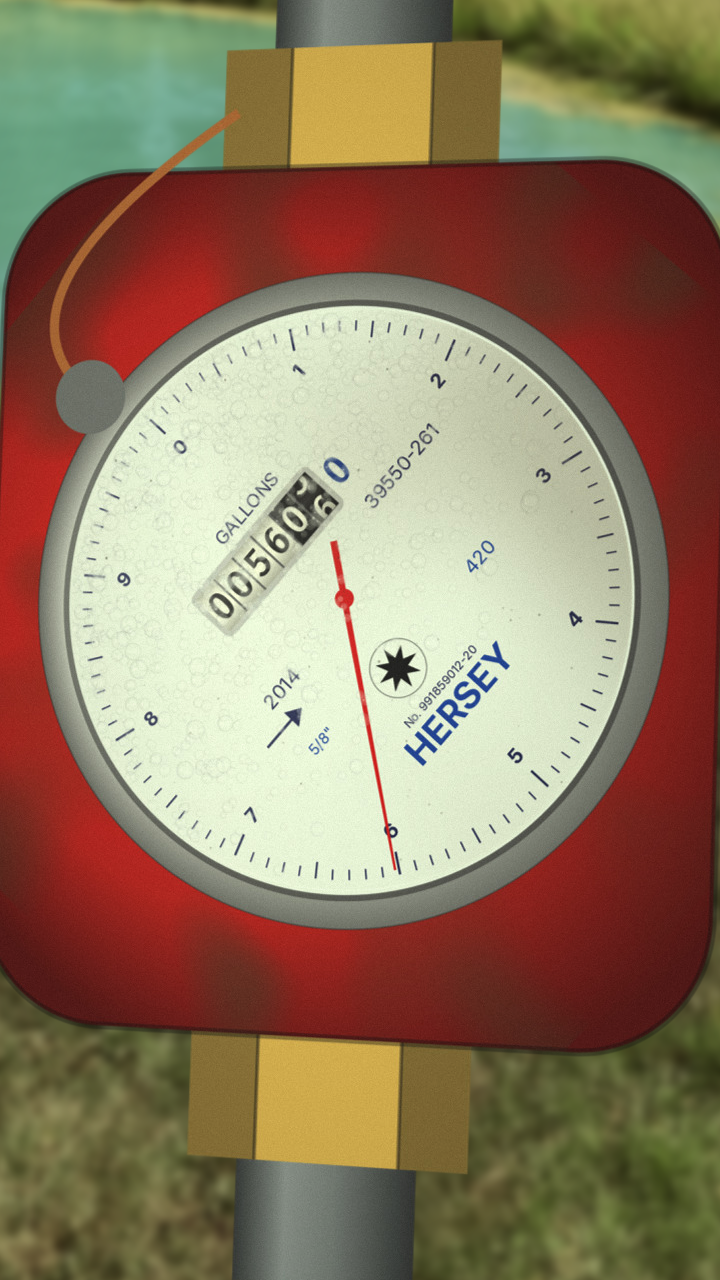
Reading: 56056.0,gal
